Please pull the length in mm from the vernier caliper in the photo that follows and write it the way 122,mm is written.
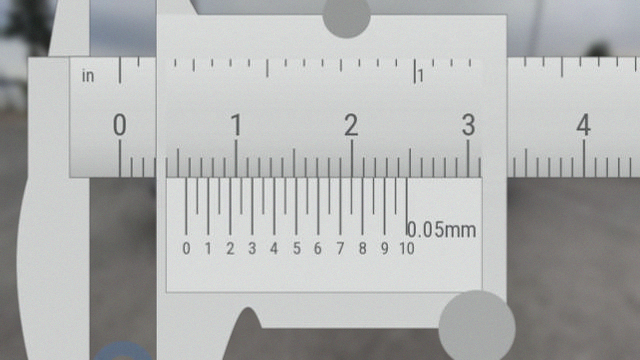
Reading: 5.7,mm
